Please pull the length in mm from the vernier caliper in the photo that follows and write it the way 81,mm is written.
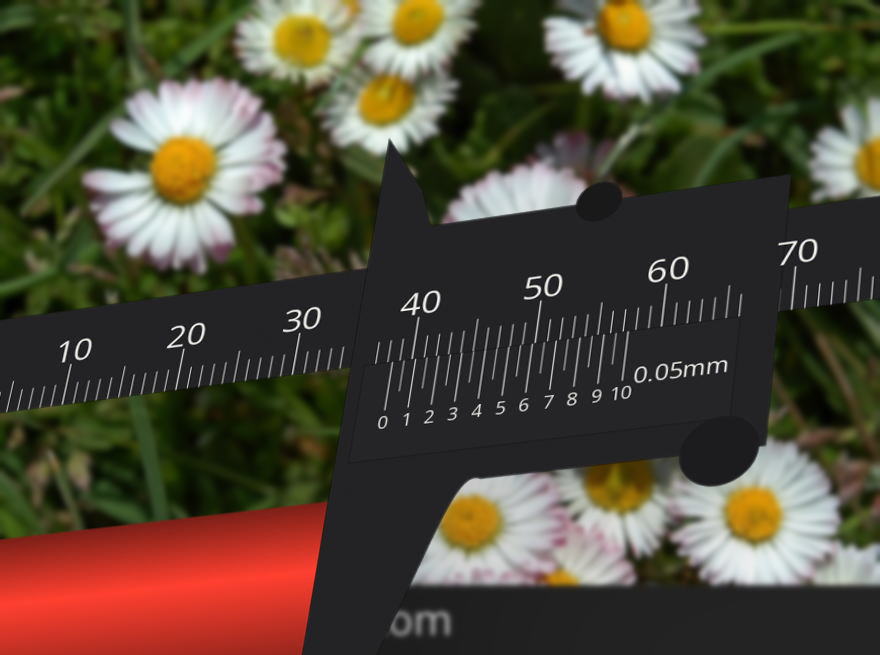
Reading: 38.4,mm
